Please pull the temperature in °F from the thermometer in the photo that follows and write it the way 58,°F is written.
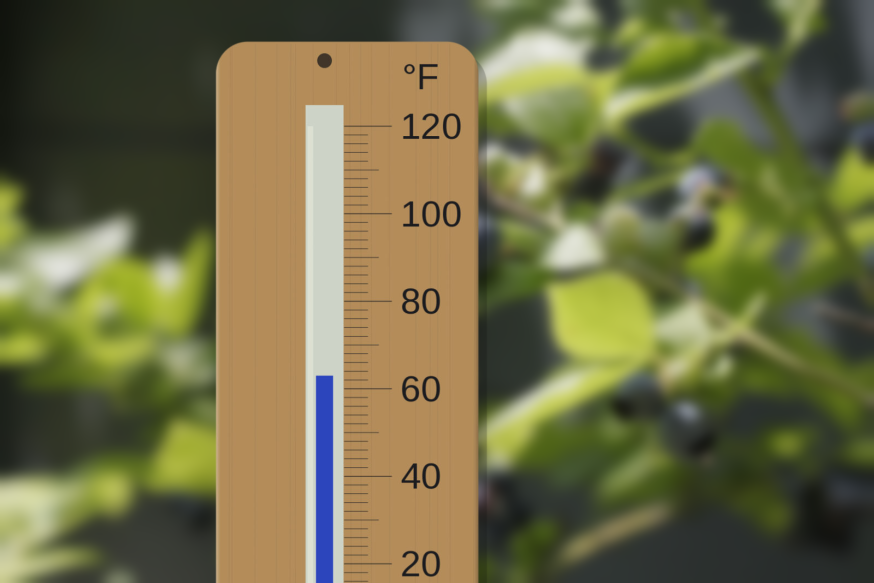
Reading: 63,°F
